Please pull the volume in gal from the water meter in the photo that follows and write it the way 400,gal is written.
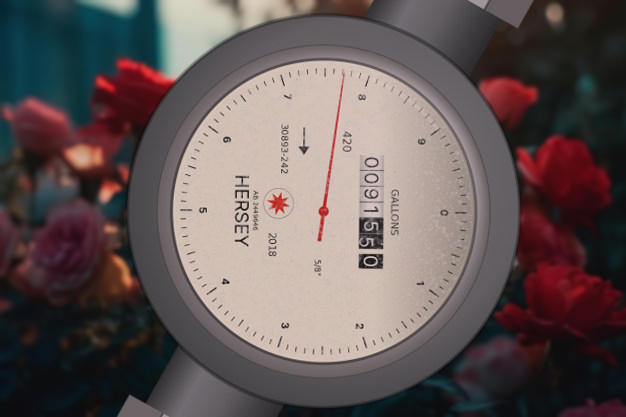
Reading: 91547.7,gal
